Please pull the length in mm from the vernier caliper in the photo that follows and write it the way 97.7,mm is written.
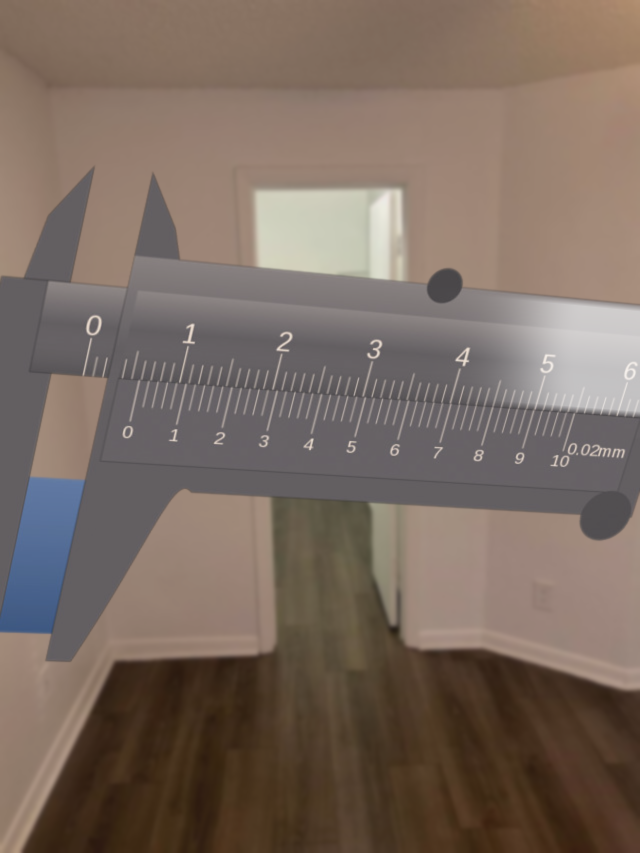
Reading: 5.8,mm
